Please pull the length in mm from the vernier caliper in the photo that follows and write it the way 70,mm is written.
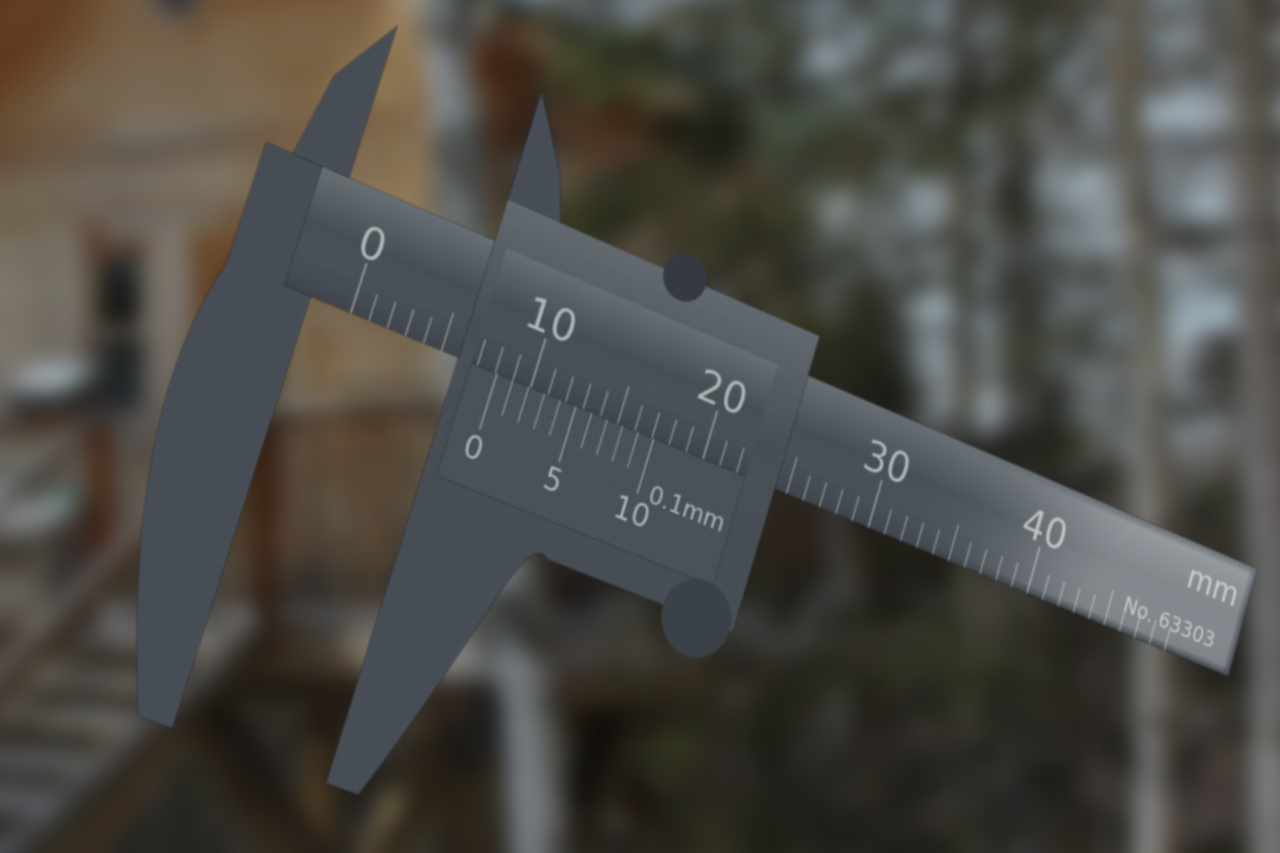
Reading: 8.1,mm
